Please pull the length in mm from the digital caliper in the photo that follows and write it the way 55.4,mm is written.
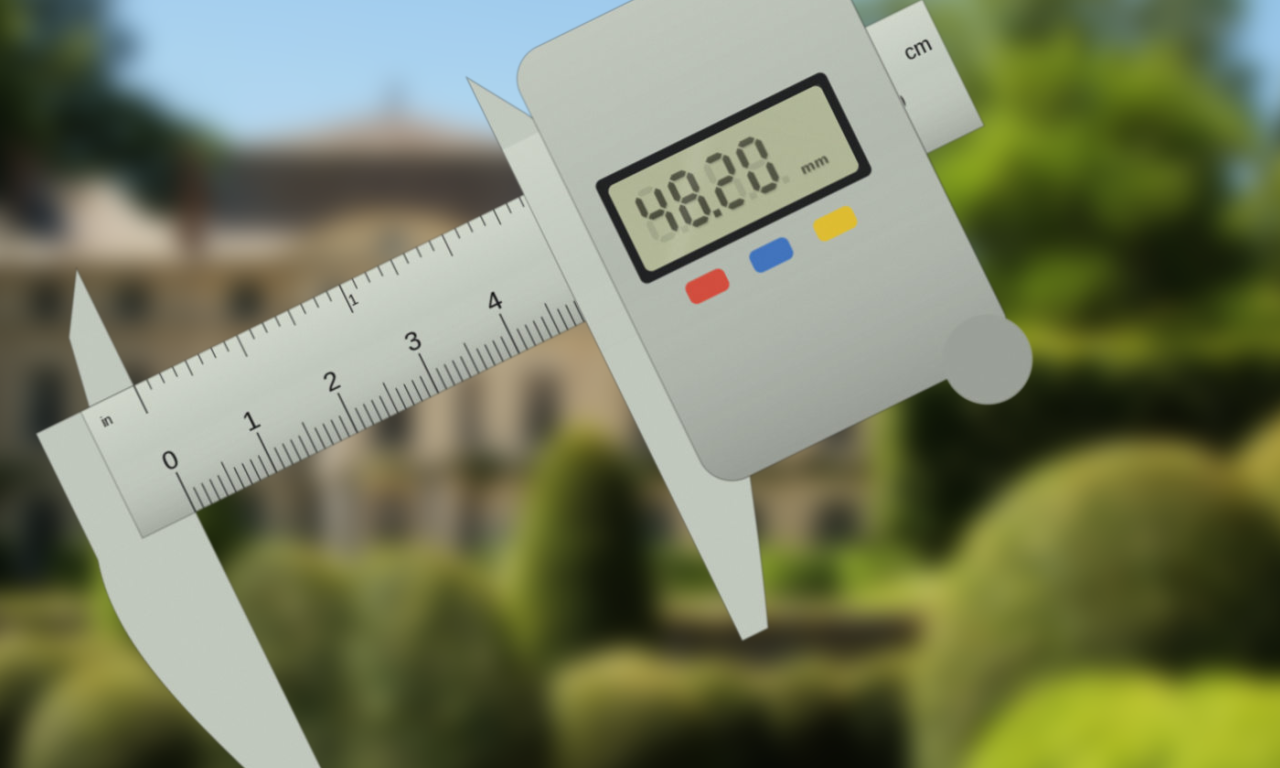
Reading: 48.20,mm
